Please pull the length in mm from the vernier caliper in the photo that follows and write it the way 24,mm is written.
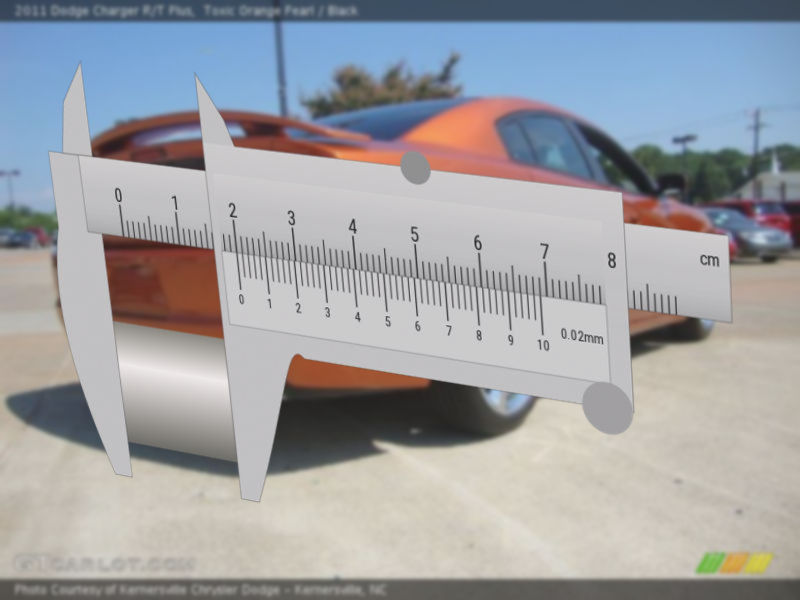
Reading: 20.0,mm
